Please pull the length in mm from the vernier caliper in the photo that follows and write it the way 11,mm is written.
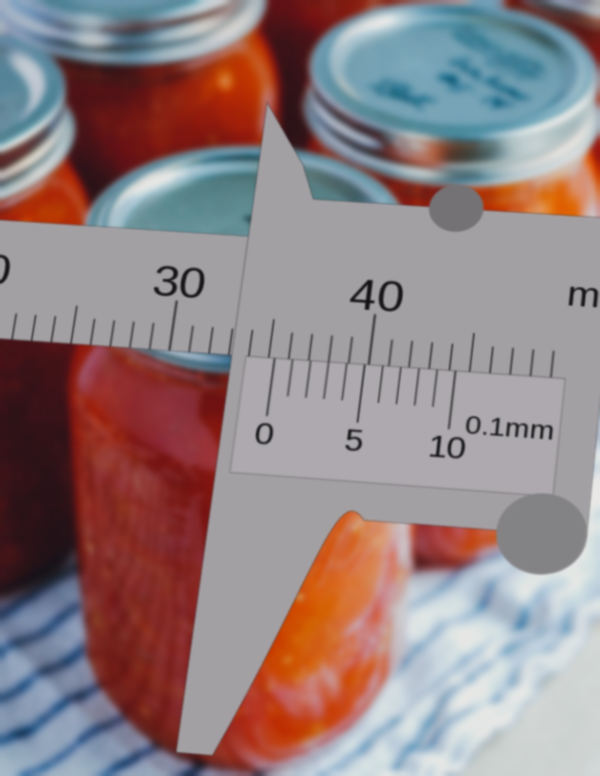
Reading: 35.3,mm
